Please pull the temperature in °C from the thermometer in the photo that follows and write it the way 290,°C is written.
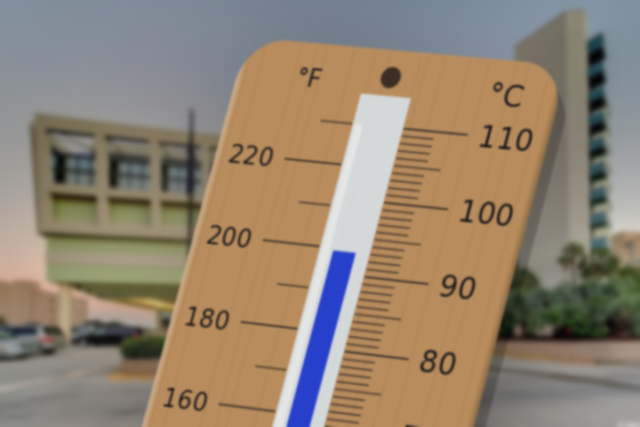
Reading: 93,°C
